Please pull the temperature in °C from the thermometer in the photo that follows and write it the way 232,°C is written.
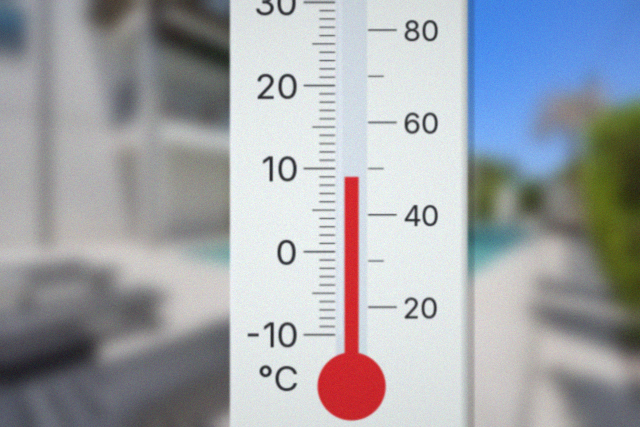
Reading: 9,°C
